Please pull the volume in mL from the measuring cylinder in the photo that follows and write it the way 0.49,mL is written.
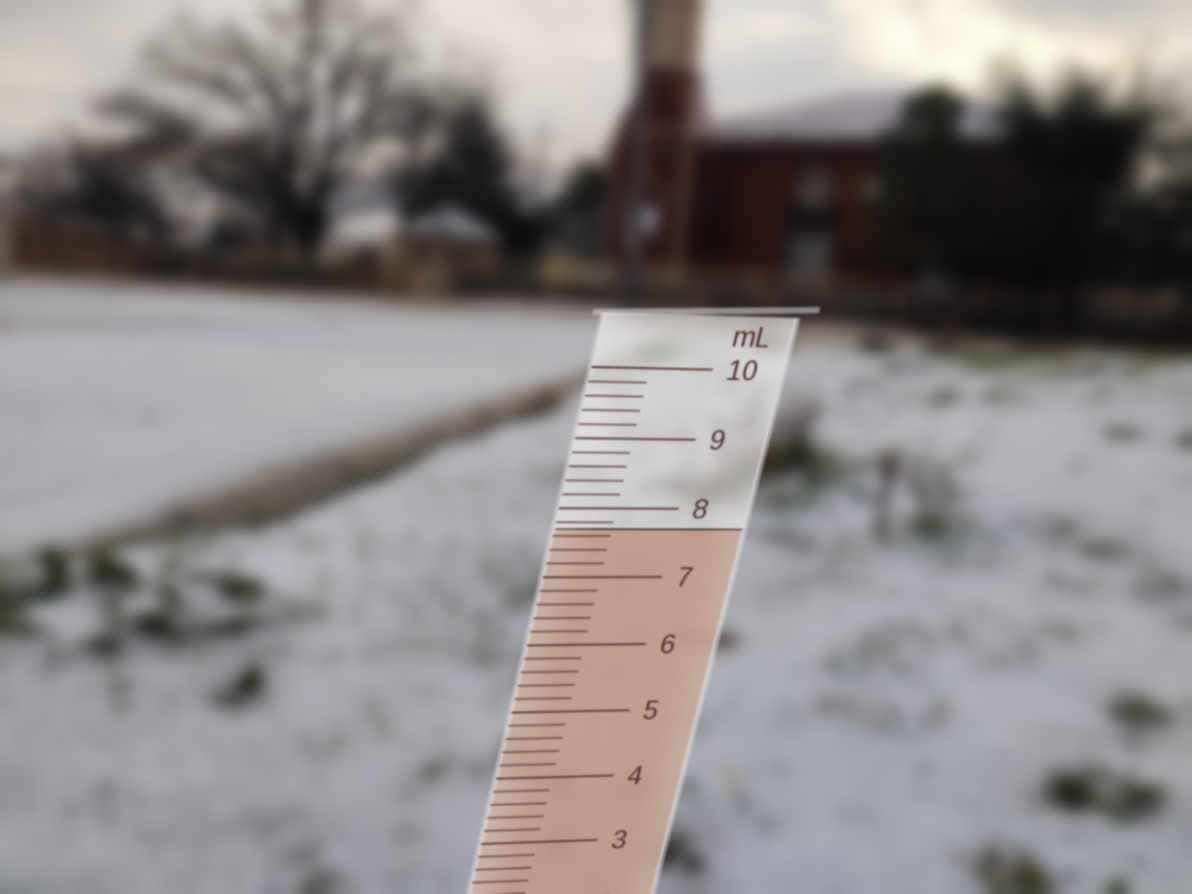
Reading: 7.7,mL
